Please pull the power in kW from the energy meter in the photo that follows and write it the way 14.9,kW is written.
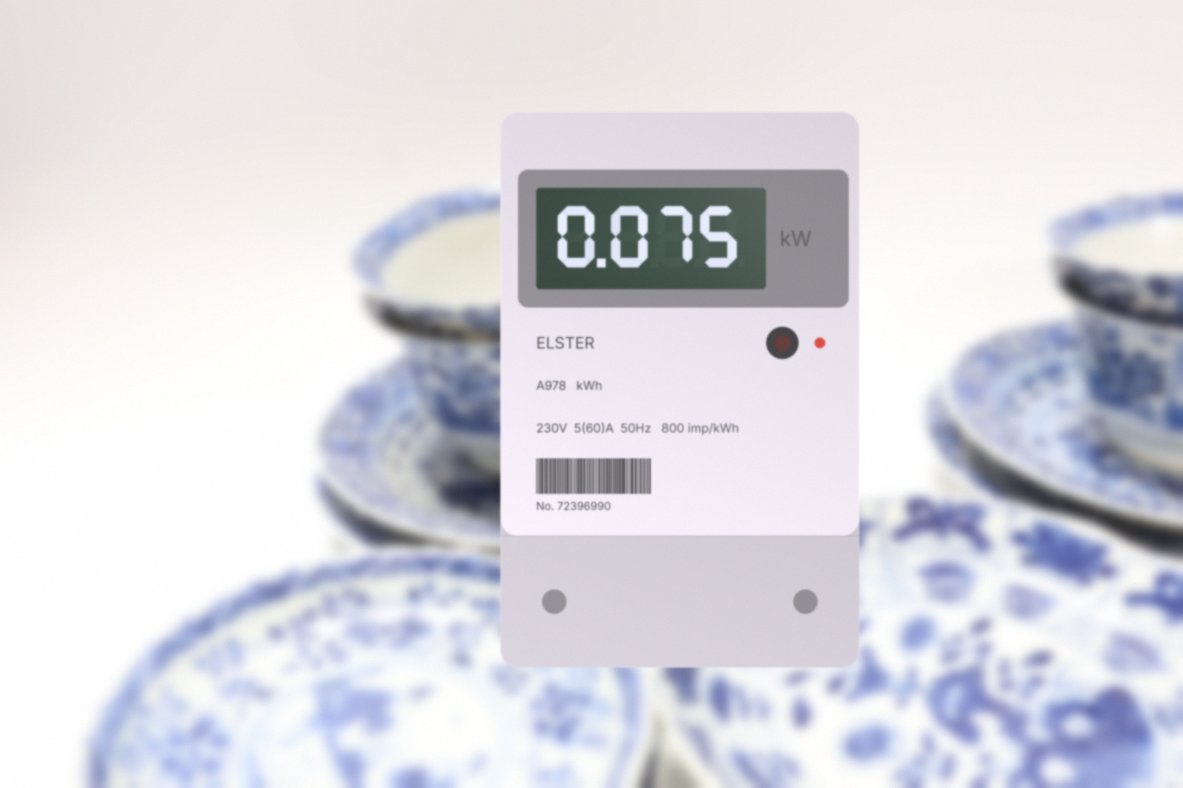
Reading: 0.075,kW
